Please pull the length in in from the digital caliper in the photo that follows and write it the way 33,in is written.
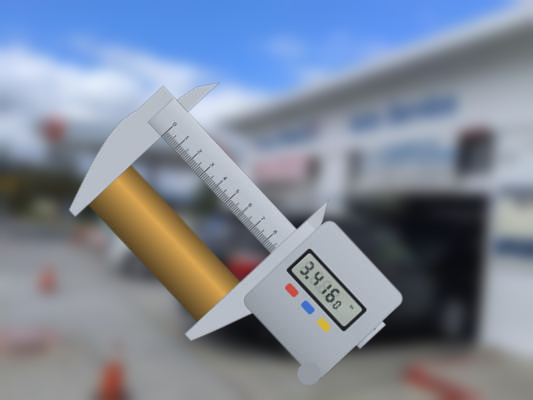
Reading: 3.4160,in
